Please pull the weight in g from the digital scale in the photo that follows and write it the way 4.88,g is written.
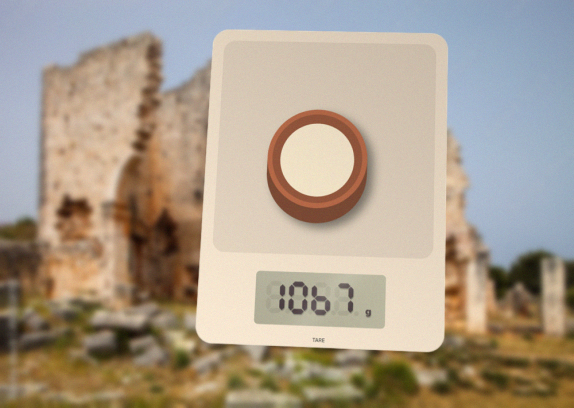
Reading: 1067,g
